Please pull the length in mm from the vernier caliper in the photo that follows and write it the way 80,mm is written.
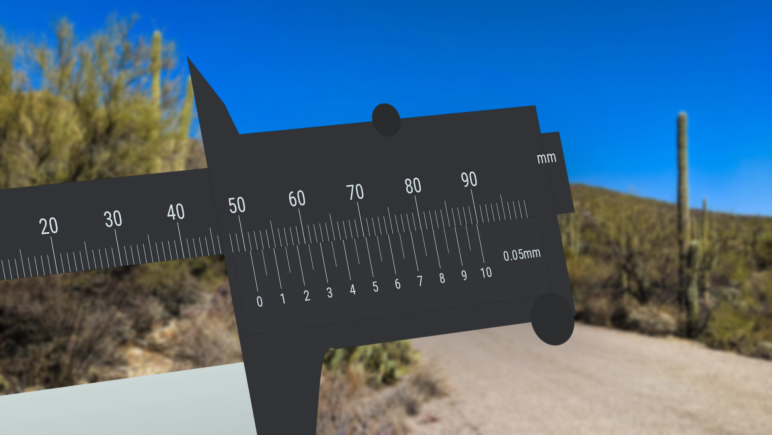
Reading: 50.8,mm
